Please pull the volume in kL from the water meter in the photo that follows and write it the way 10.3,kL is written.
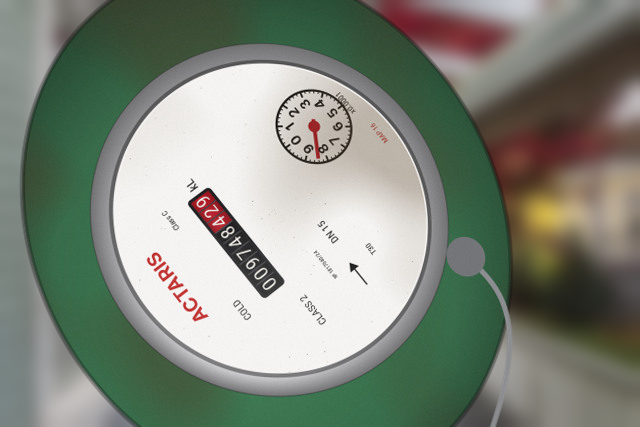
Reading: 9748.4298,kL
